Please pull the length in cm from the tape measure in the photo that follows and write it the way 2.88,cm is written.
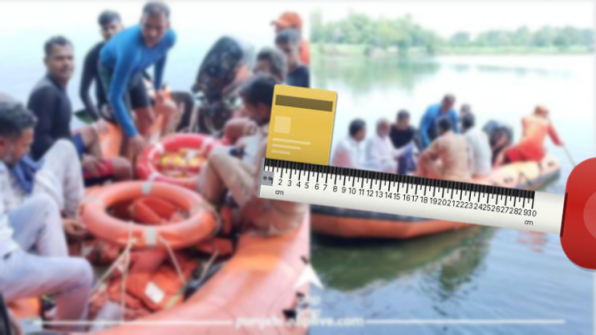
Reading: 7,cm
